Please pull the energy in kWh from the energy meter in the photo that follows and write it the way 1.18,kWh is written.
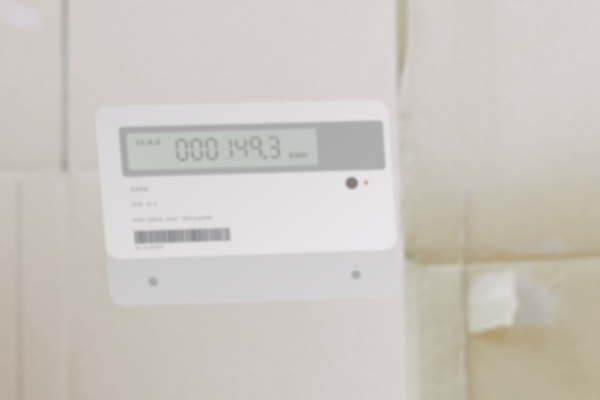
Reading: 149.3,kWh
